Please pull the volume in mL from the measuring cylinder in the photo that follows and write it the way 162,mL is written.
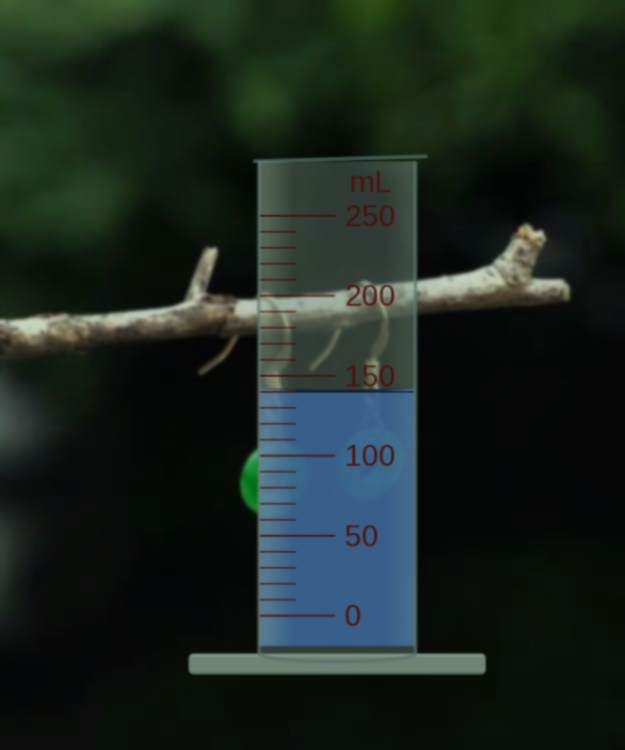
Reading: 140,mL
